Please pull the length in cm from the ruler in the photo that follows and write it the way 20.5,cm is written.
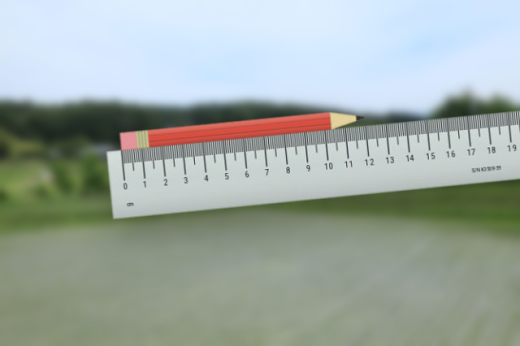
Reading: 12,cm
